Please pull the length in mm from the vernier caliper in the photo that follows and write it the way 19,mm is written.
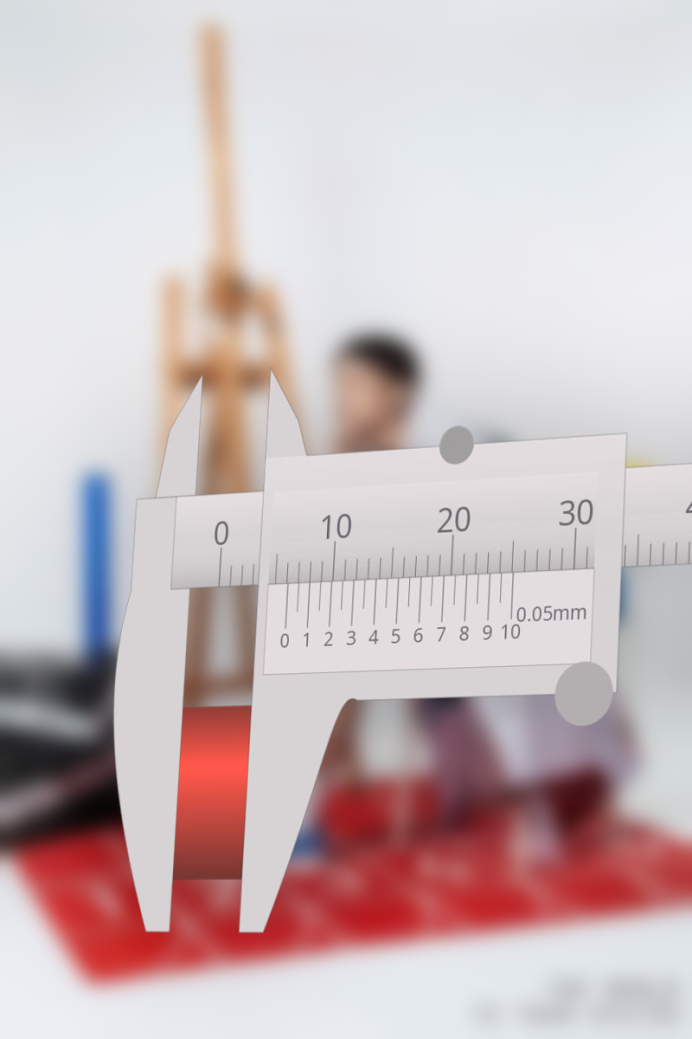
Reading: 6.1,mm
